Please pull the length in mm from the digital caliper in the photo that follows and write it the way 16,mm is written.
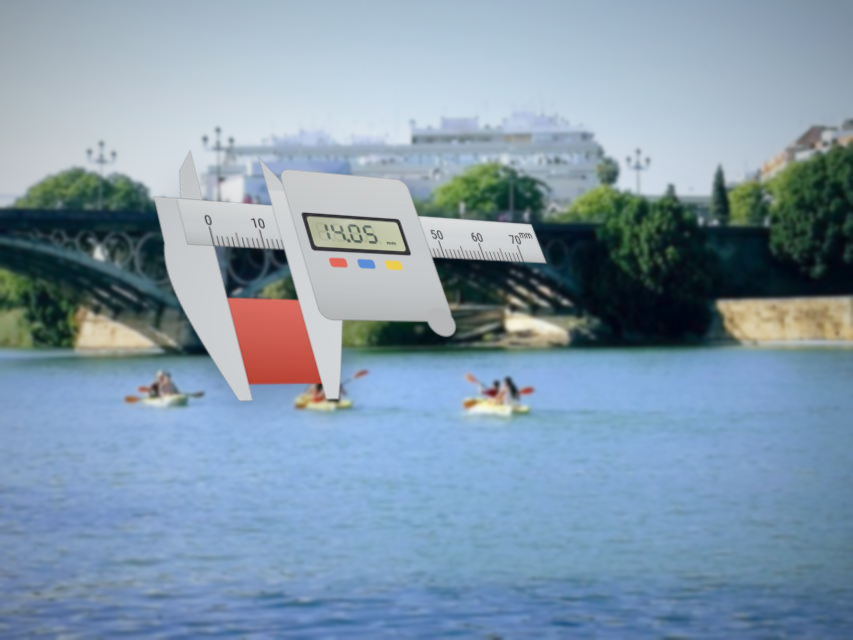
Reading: 14.05,mm
